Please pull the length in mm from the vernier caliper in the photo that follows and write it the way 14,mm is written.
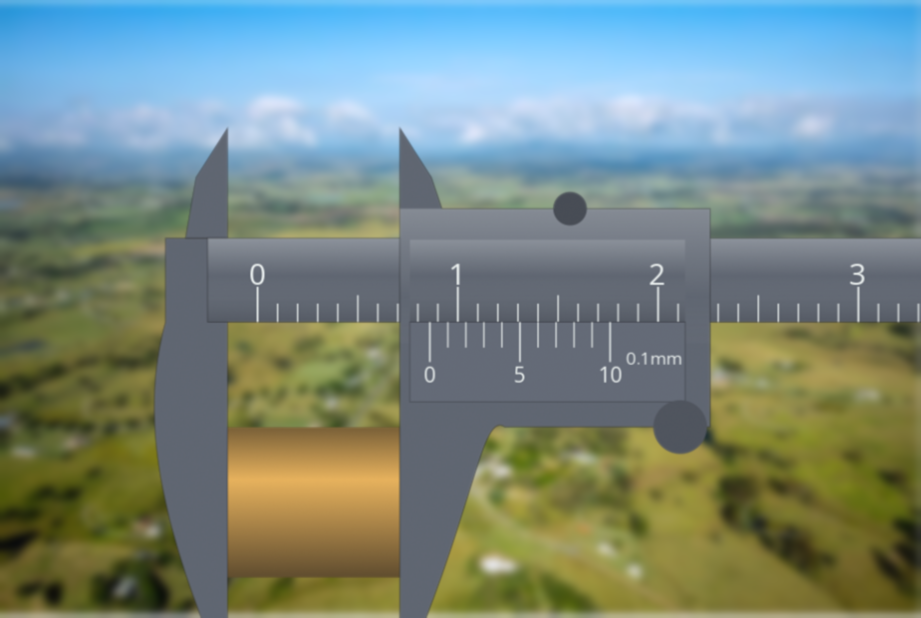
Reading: 8.6,mm
